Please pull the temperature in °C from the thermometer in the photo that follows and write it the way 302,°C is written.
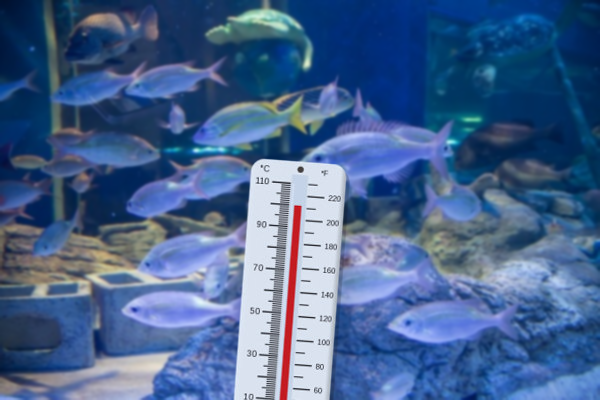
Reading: 100,°C
